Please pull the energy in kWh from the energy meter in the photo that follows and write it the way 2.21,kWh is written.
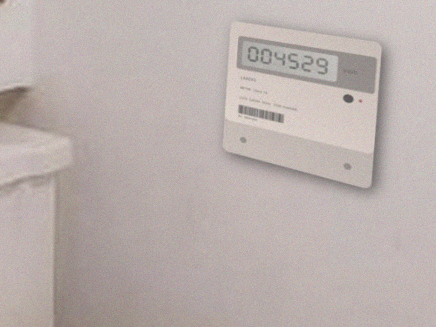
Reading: 4529,kWh
